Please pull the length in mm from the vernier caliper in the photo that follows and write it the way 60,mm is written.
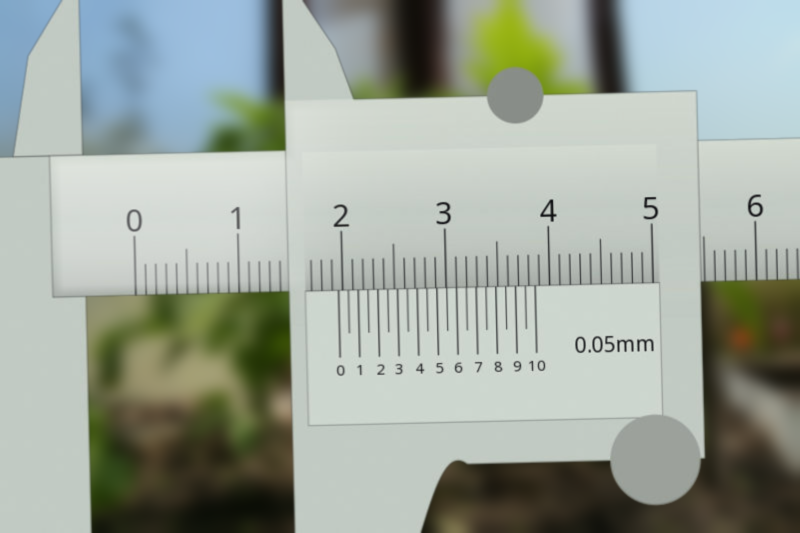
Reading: 19.6,mm
